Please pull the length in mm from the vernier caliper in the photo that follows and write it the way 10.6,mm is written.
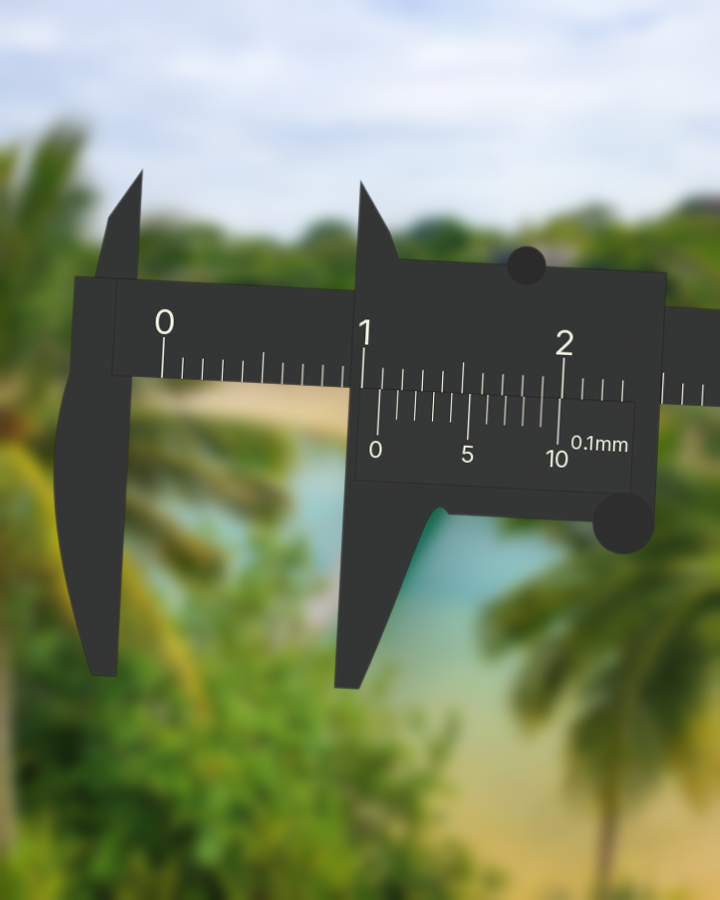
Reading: 10.9,mm
